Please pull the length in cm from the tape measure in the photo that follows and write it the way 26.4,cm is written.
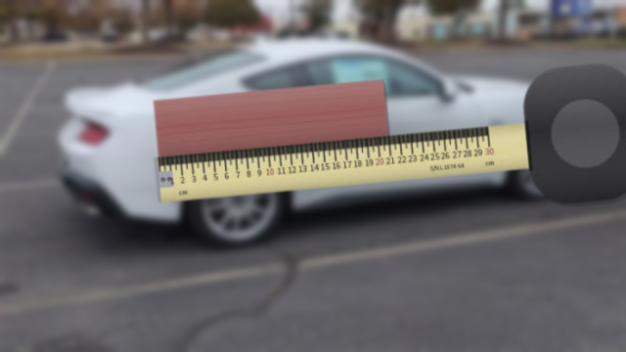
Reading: 21,cm
